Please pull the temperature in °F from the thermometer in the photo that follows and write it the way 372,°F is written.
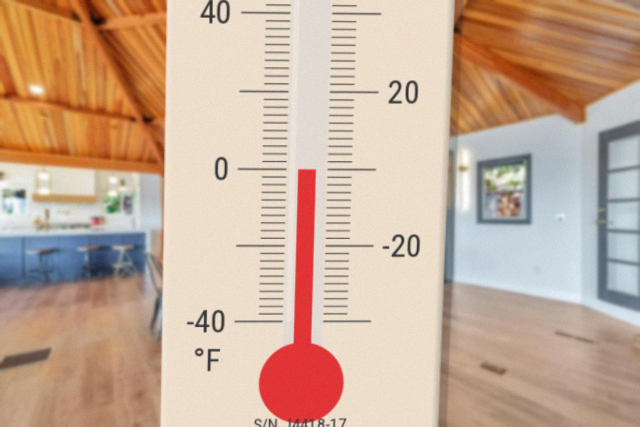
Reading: 0,°F
